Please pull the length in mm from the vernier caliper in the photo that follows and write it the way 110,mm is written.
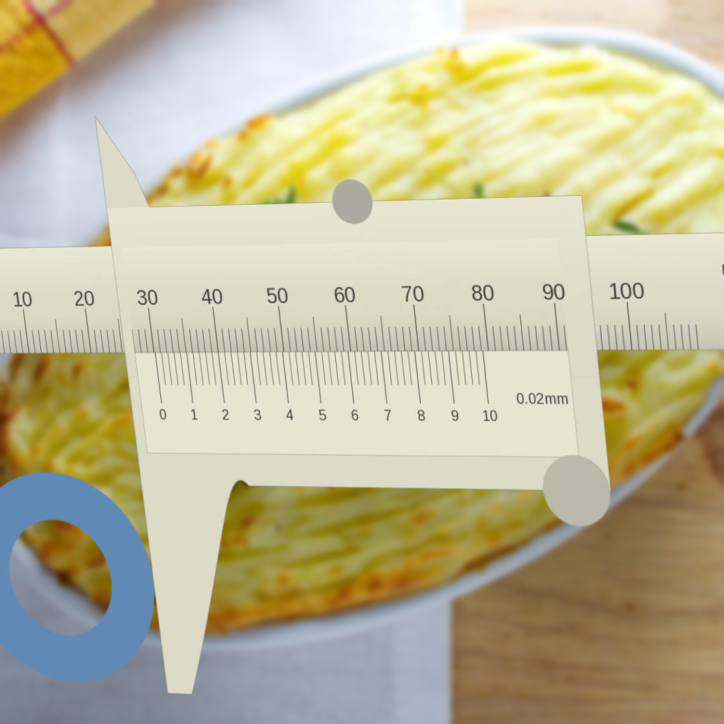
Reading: 30.2,mm
